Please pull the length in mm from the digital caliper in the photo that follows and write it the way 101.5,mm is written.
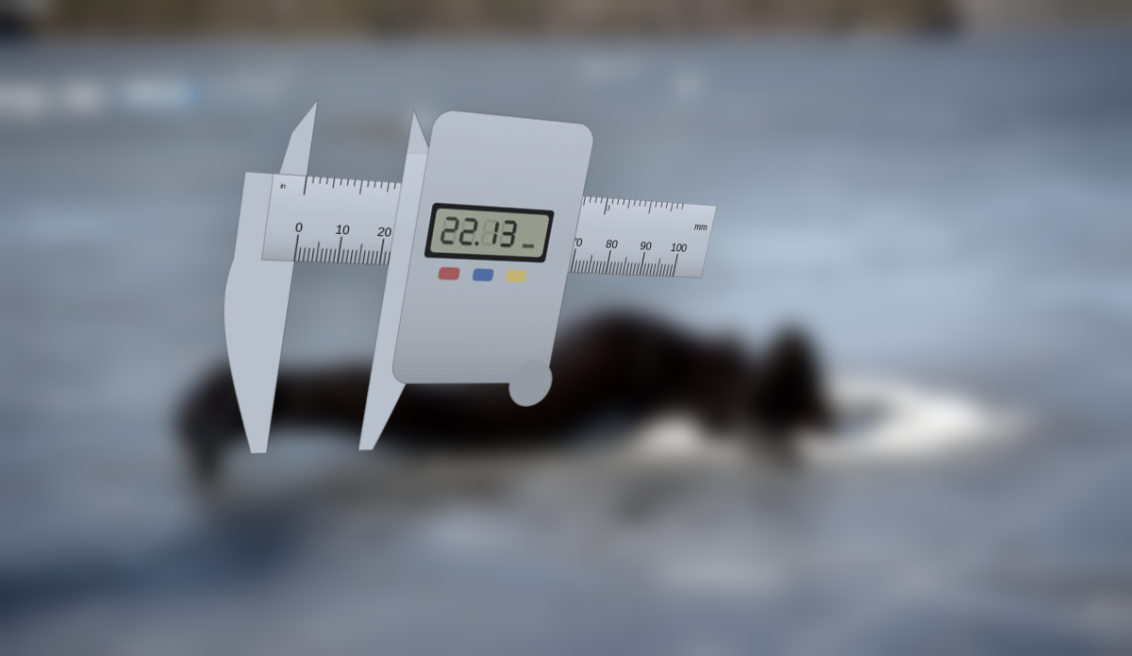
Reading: 22.13,mm
